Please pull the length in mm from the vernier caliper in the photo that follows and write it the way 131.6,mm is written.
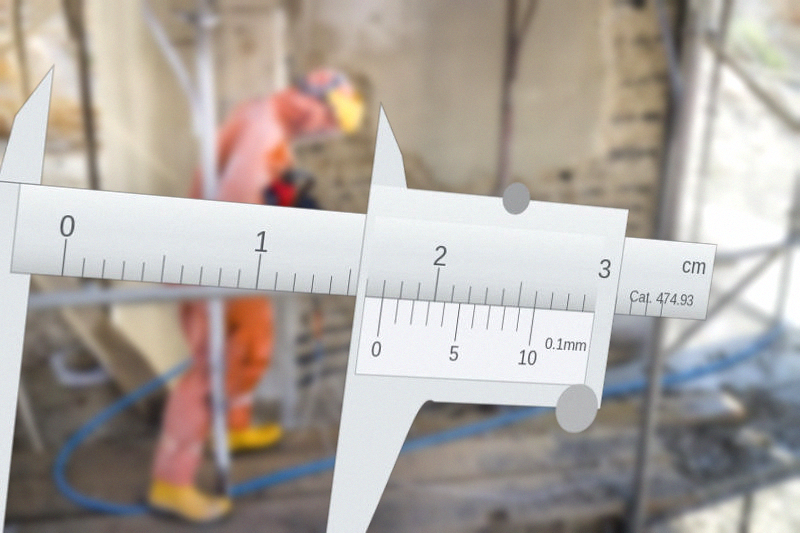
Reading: 17.0,mm
